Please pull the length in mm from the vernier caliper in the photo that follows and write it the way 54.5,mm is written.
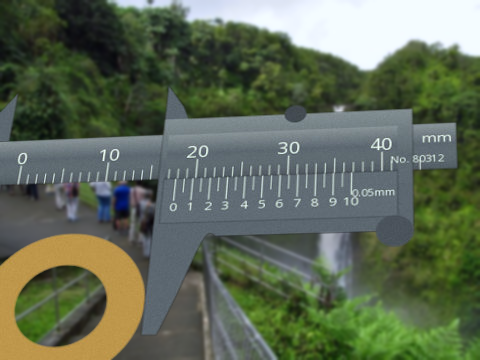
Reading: 17.8,mm
